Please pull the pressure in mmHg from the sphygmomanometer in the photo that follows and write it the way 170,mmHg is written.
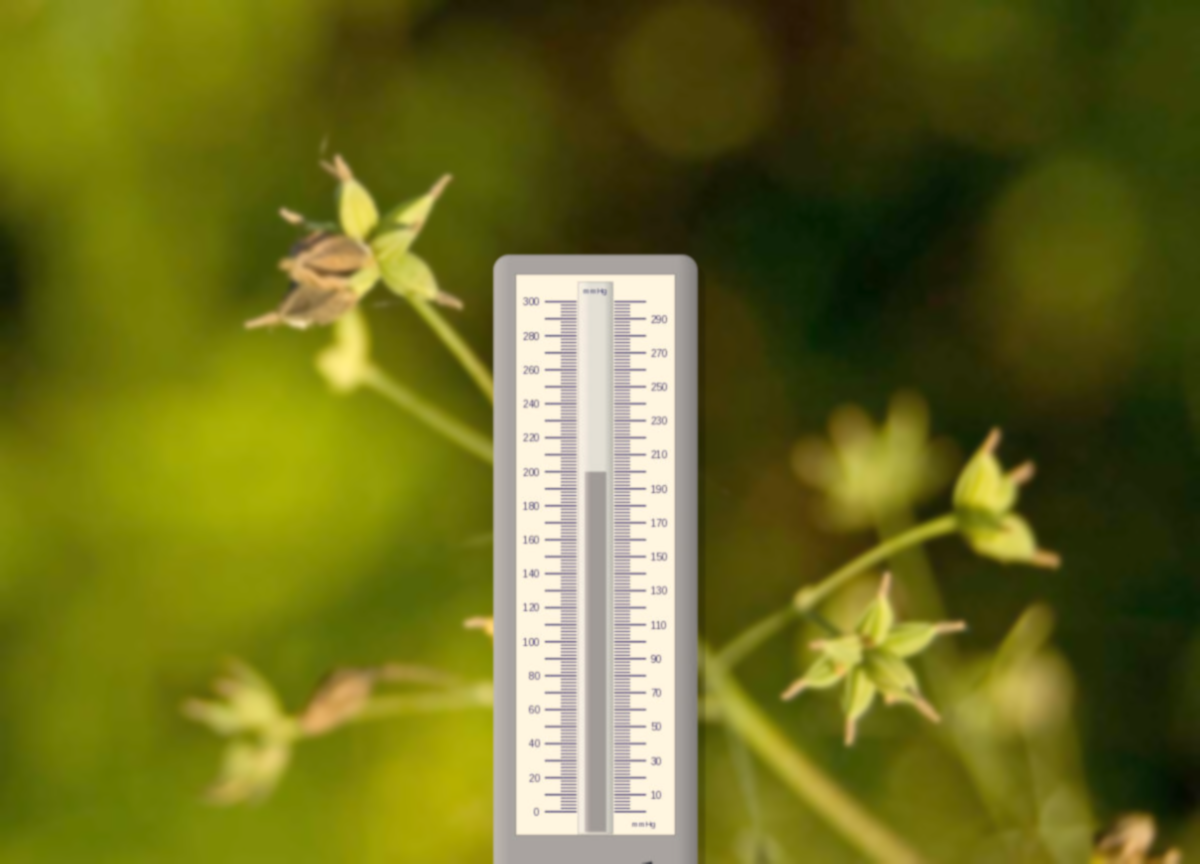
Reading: 200,mmHg
